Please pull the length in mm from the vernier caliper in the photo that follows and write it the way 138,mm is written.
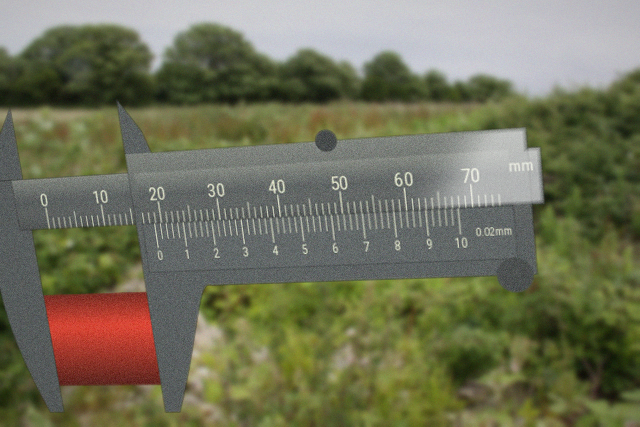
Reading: 18.8,mm
